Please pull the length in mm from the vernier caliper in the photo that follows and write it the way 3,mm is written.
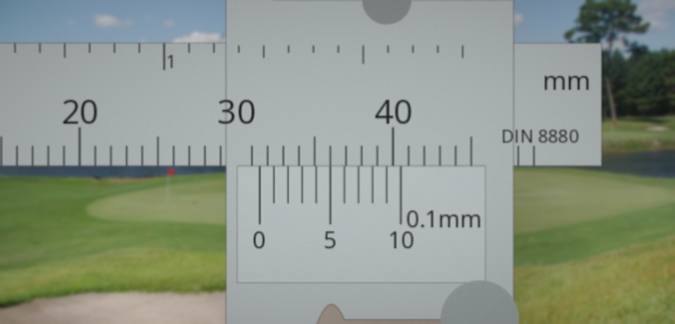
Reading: 31.5,mm
